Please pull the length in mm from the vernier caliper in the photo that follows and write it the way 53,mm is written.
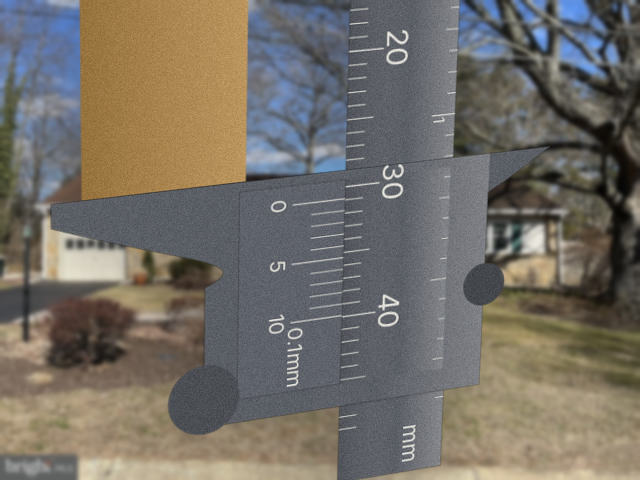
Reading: 30.9,mm
